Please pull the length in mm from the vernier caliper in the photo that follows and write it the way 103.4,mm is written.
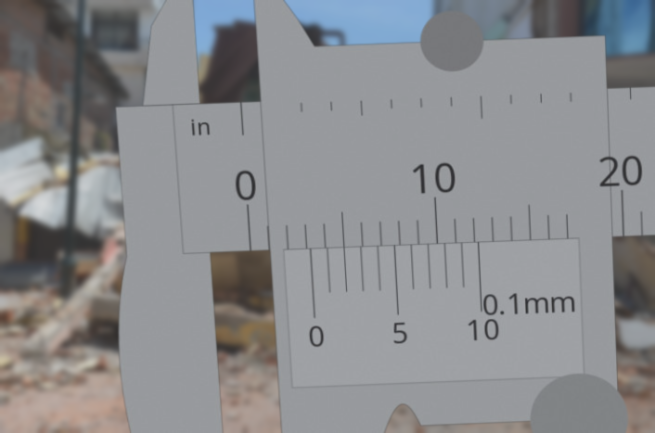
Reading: 3.2,mm
